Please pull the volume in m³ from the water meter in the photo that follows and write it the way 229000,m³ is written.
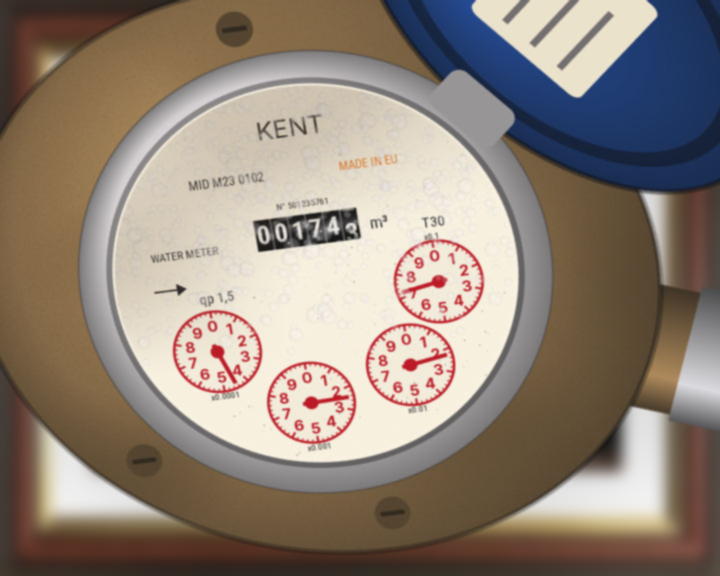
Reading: 1742.7224,m³
